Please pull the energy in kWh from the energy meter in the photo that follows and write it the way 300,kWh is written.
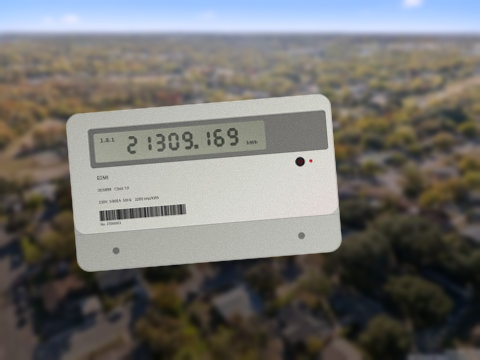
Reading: 21309.169,kWh
